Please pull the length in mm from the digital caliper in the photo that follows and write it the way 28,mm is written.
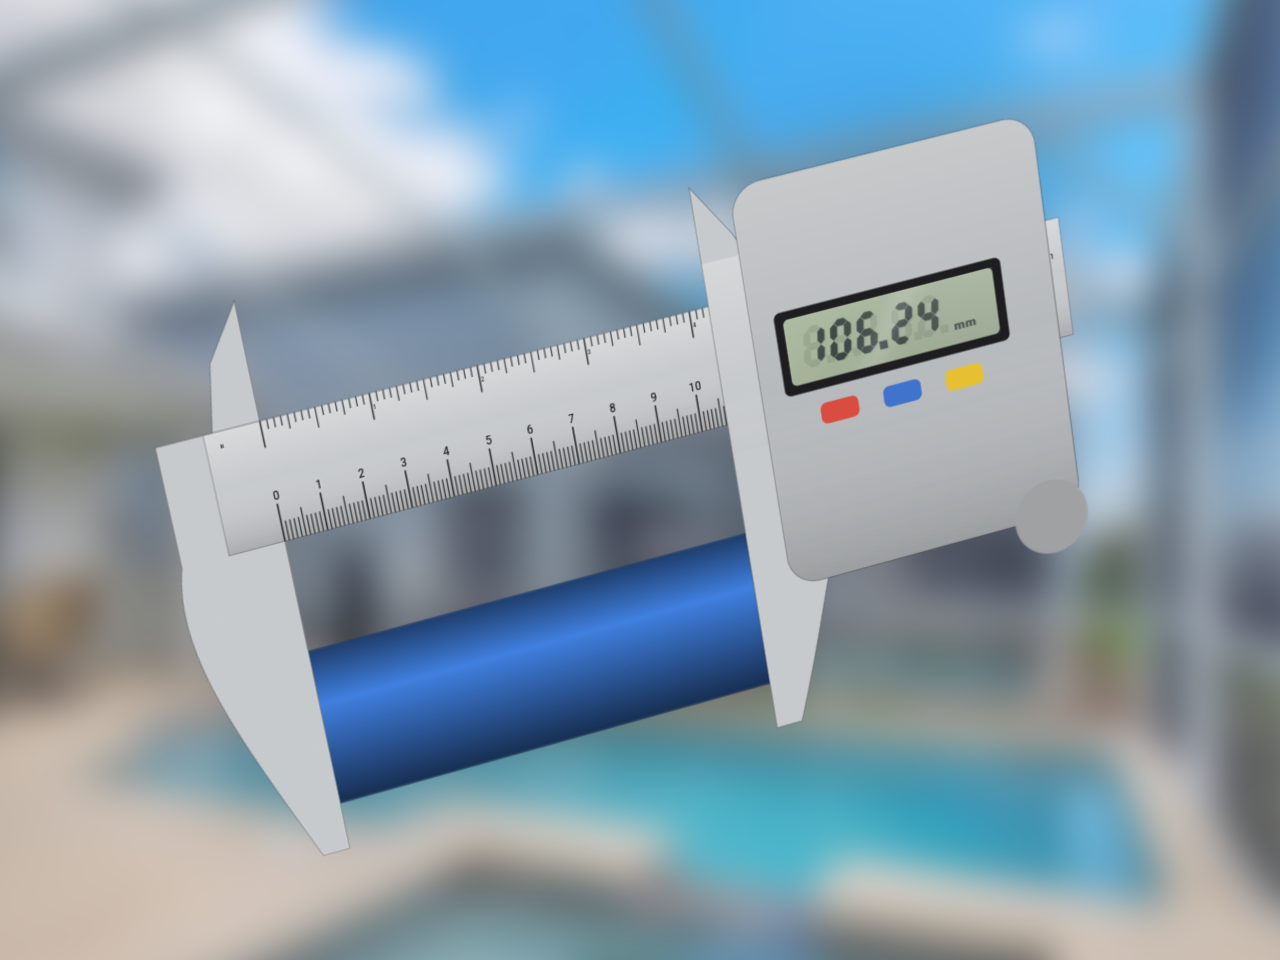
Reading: 106.24,mm
